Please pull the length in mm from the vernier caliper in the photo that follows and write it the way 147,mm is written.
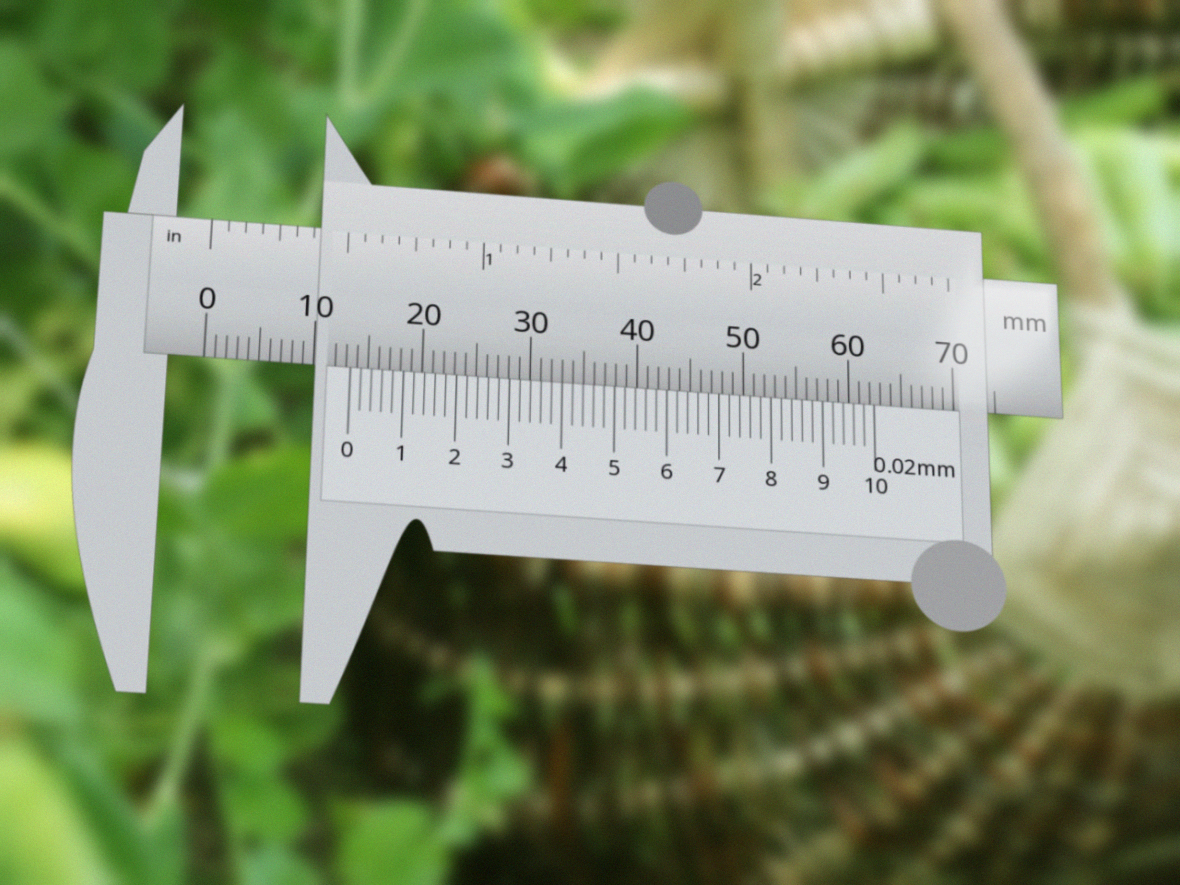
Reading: 13.4,mm
